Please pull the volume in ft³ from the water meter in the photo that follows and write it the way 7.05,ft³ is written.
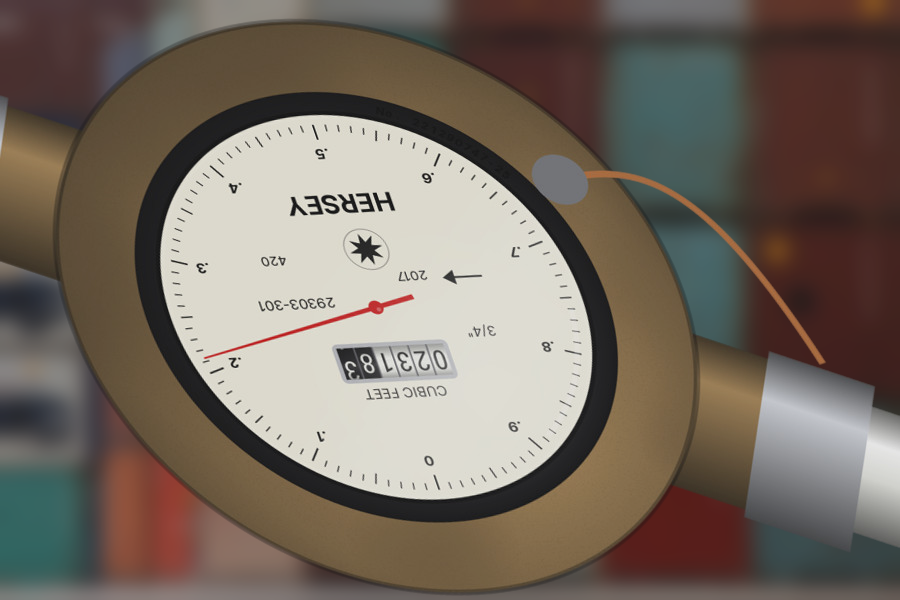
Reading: 23183.21,ft³
